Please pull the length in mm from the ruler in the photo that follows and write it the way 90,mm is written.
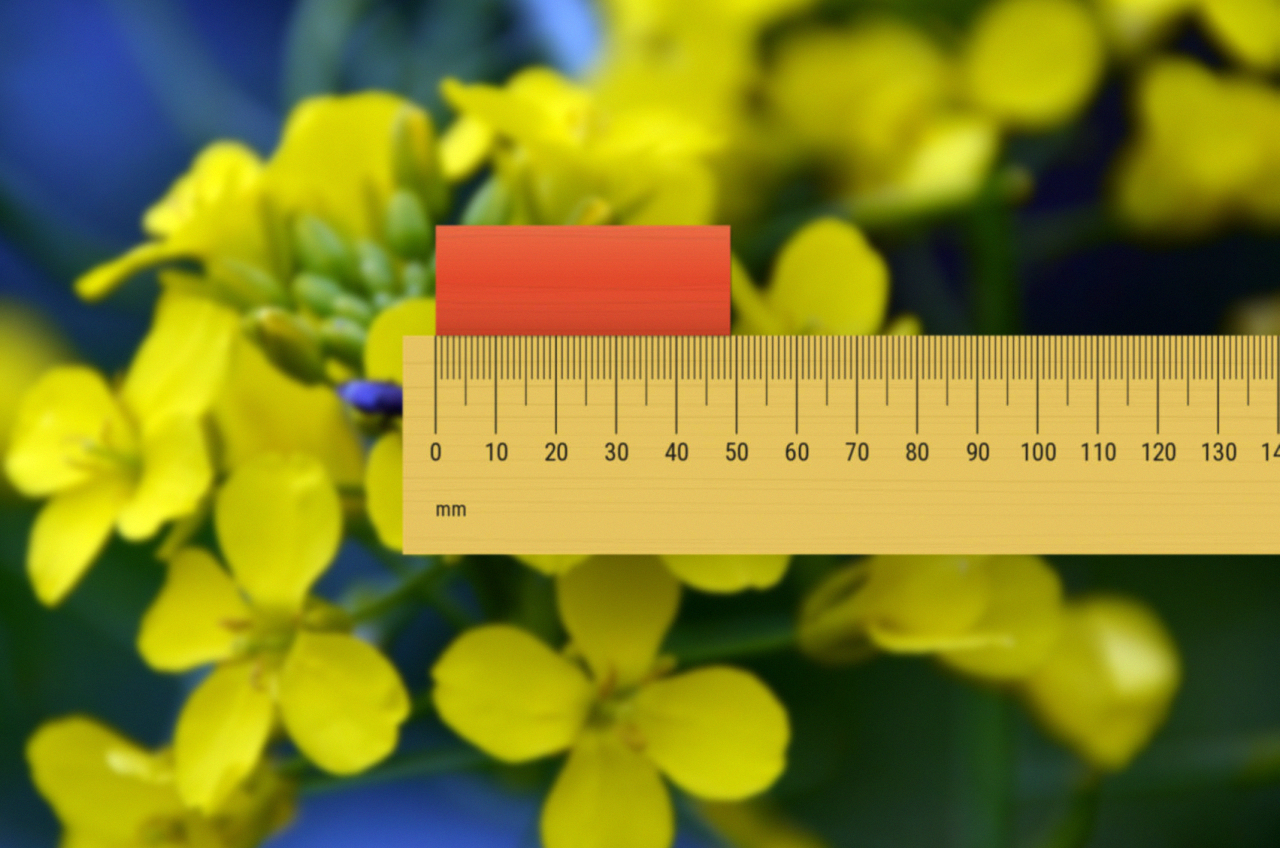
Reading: 49,mm
